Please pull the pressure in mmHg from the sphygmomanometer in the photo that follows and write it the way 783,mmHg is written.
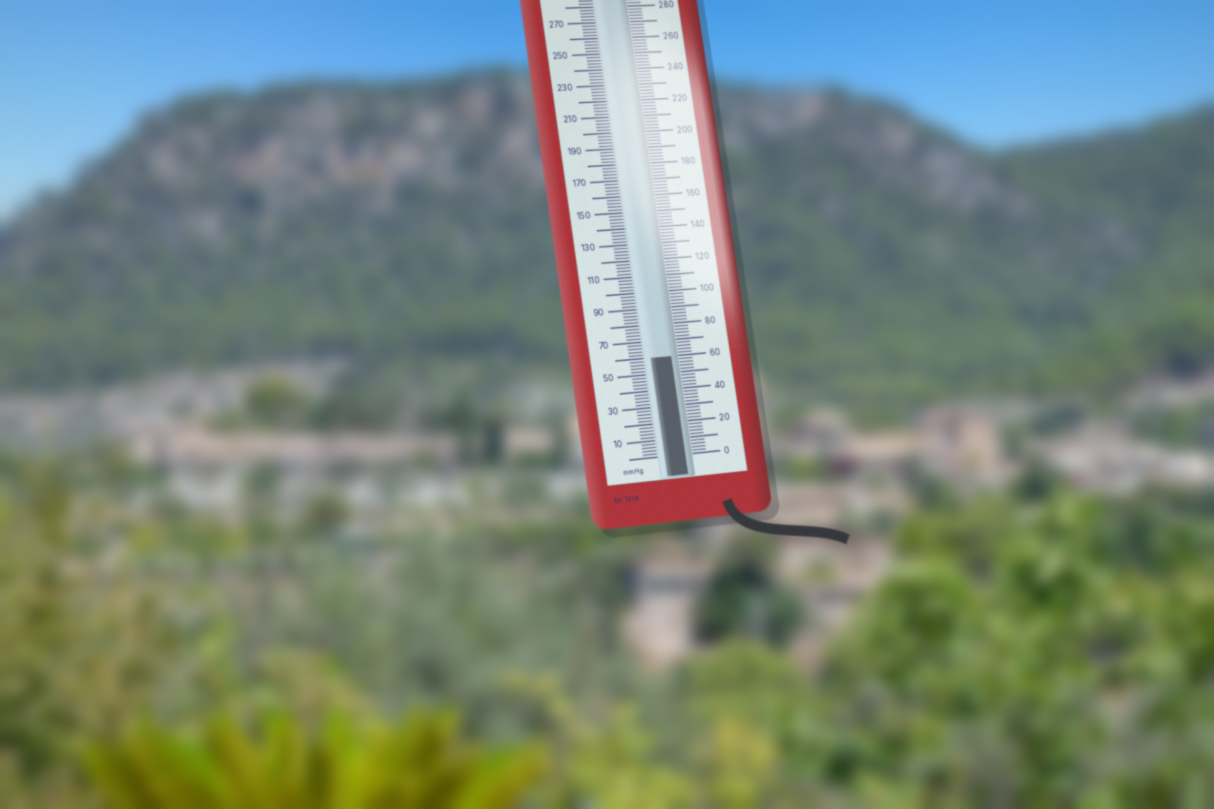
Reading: 60,mmHg
